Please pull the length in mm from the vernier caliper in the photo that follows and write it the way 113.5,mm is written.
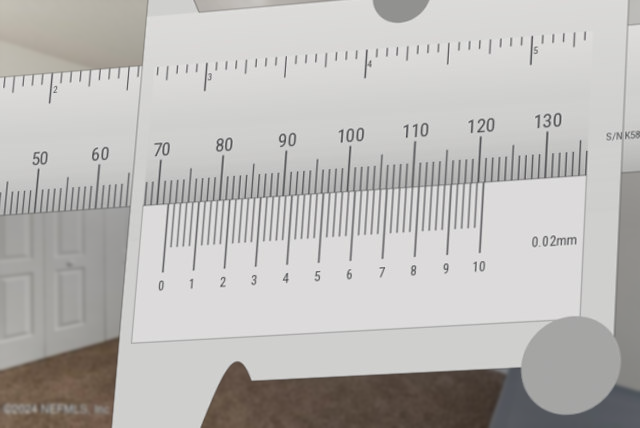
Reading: 71.8,mm
